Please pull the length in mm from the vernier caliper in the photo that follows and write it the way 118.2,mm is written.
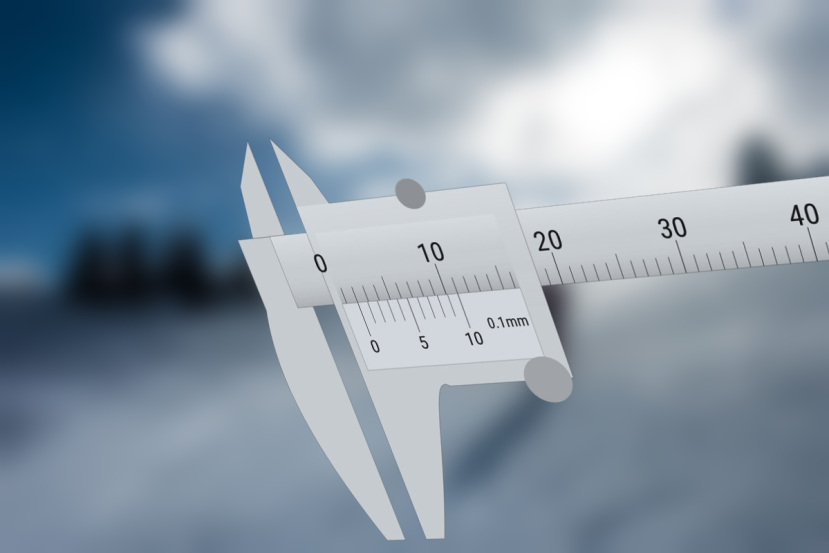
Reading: 2.0,mm
